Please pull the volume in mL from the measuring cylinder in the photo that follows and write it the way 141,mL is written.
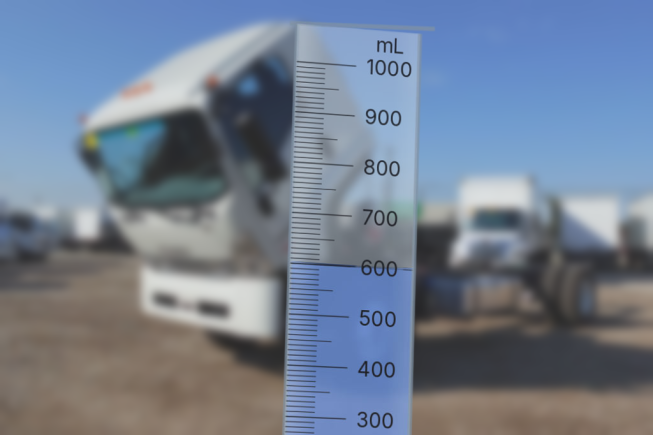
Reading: 600,mL
